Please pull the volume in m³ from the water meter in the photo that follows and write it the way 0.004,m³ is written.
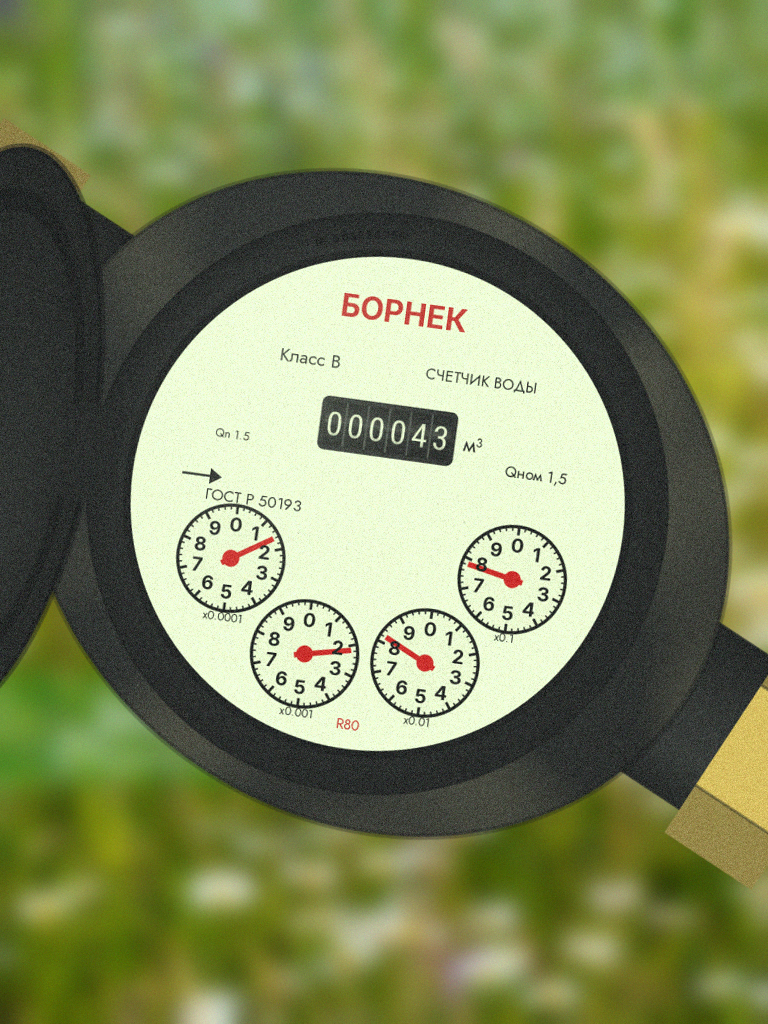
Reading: 43.7821,m³
